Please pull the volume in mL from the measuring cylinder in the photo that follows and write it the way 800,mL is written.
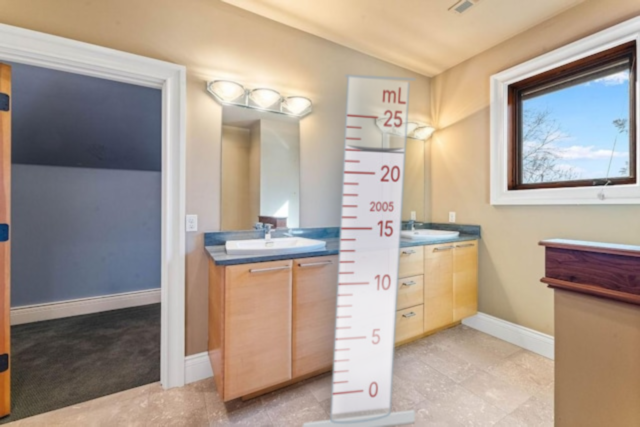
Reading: 22,mL
